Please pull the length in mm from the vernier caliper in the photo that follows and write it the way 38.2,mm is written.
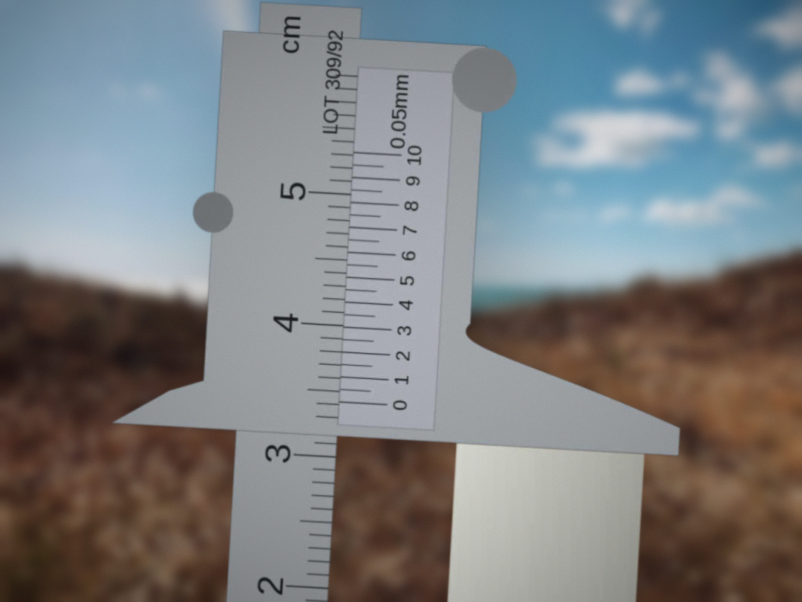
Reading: 34.2,mm
